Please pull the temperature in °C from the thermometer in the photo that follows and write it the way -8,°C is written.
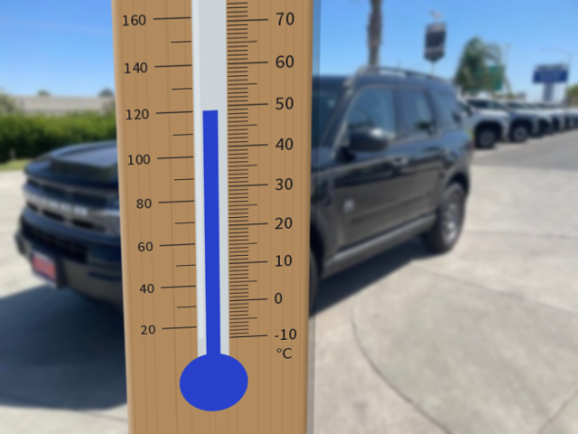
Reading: 49,°C
